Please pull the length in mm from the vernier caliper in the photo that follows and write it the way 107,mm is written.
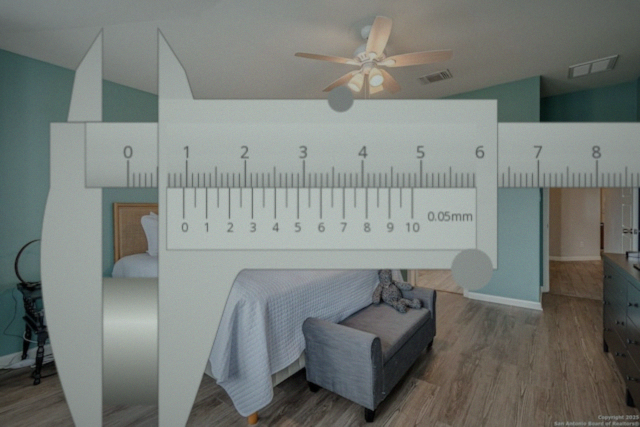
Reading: 9.5,mm
